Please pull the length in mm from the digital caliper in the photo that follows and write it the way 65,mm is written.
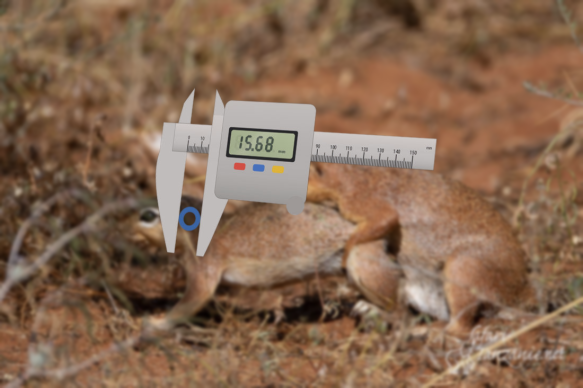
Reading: 15.68,mm
